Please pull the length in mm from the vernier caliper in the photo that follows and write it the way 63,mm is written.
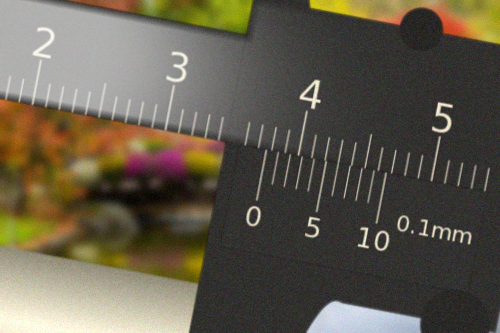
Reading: 37.6,mm
